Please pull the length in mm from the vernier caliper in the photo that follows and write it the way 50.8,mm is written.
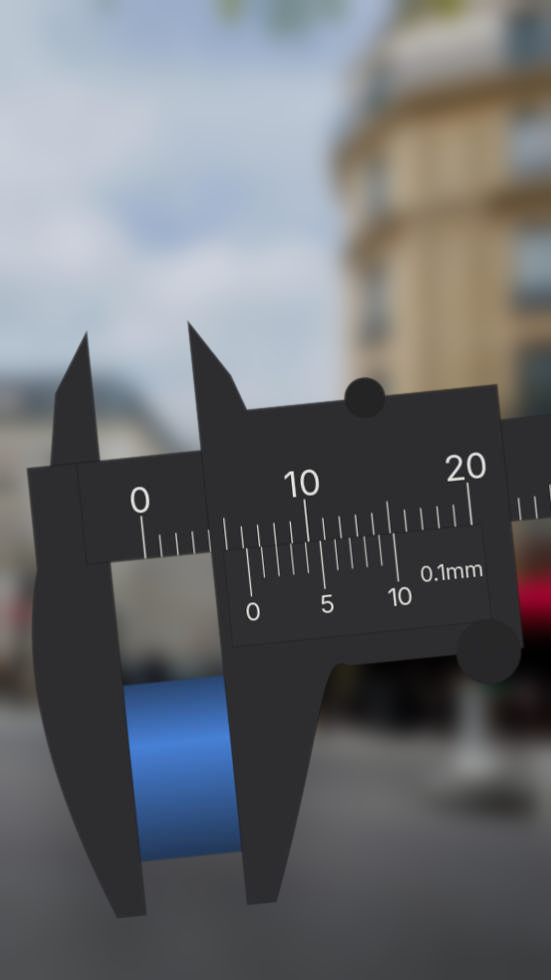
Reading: 6.2,mm
